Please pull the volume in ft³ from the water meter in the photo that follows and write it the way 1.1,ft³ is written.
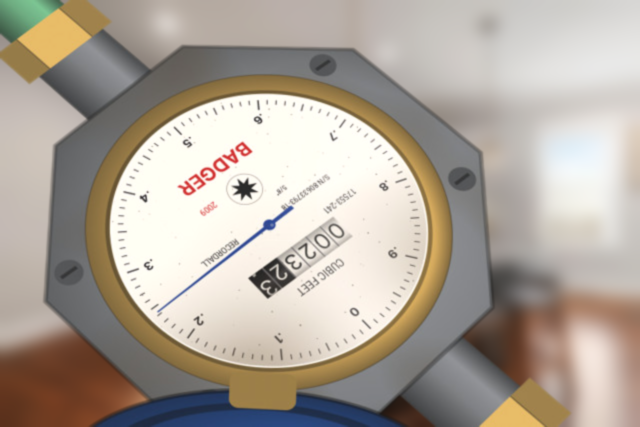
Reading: 2323.24,ft³
